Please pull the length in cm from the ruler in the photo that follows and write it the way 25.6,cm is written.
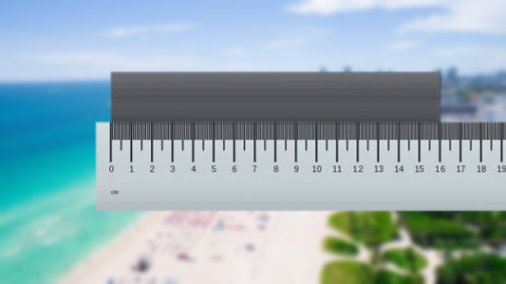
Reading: 16,cm
